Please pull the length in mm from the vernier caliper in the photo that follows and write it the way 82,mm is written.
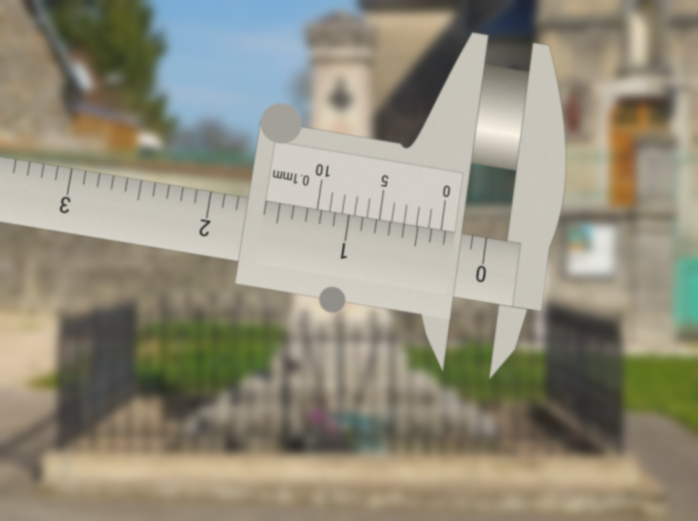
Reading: 3.3,mm
